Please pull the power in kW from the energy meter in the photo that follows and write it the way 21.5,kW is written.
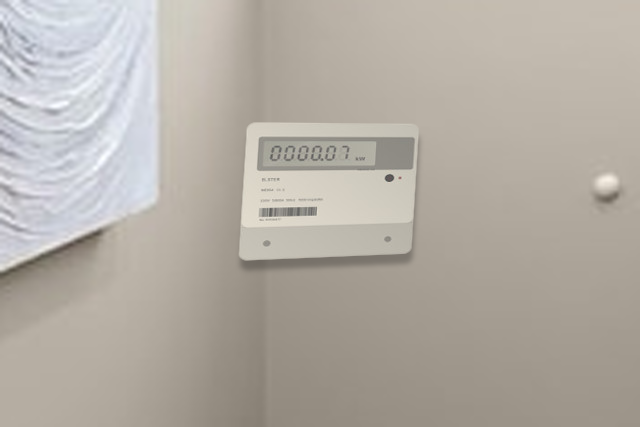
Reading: 0.07,kW
